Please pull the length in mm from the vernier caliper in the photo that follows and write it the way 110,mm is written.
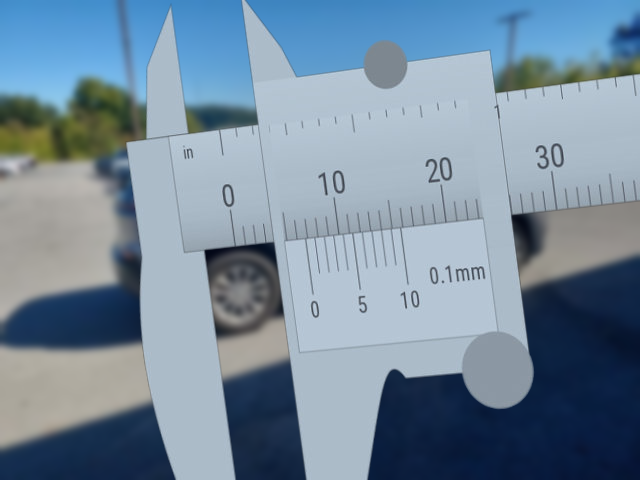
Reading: 6.8,mm
